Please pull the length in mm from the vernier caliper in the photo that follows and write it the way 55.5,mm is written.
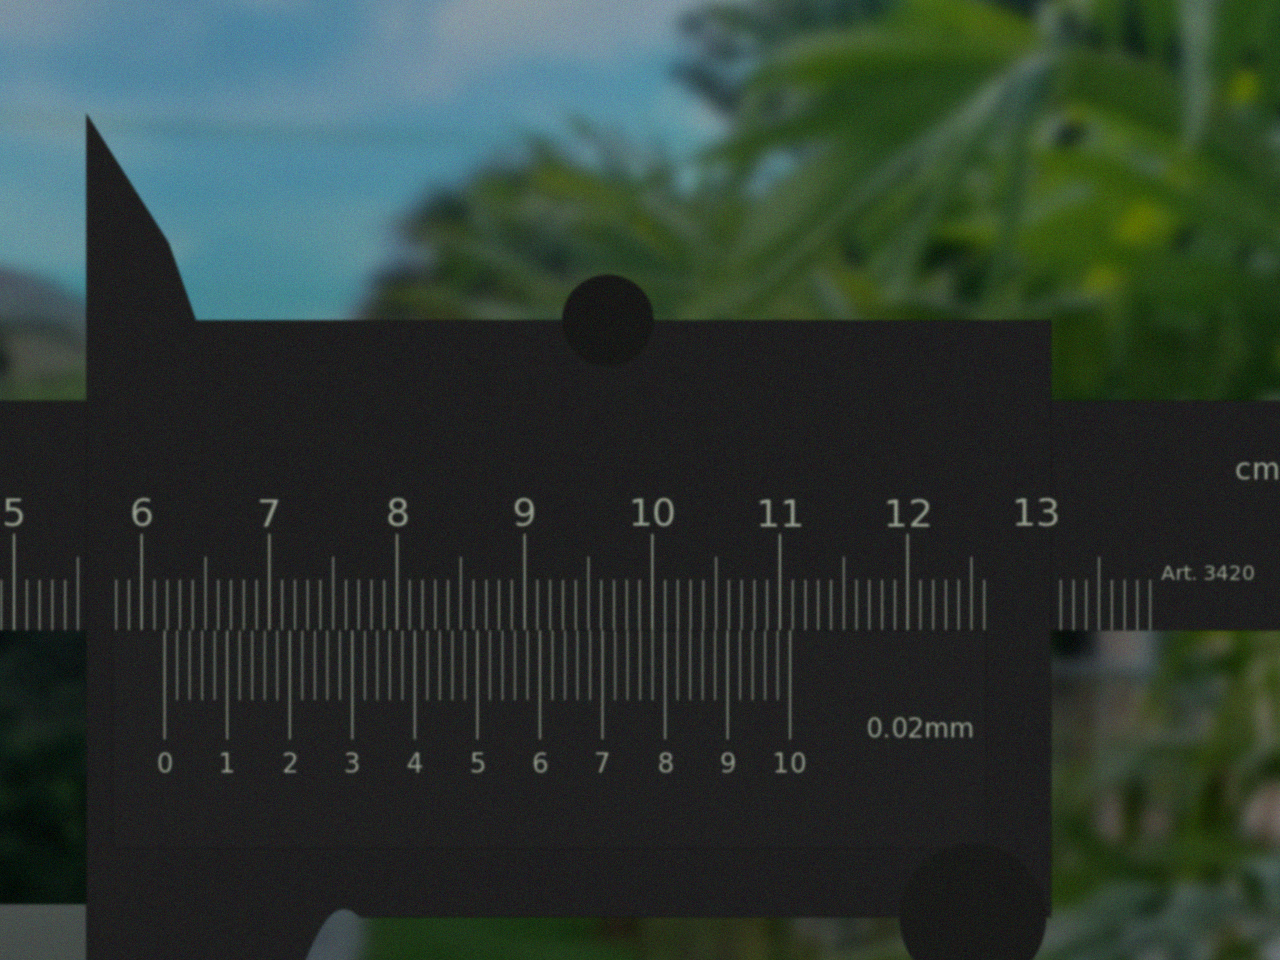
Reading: 61.8,mm
